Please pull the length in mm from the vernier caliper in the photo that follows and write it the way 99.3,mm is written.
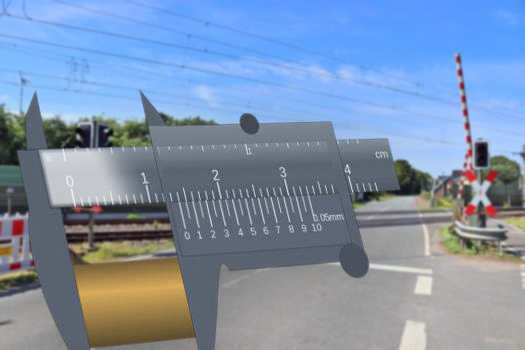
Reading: 14.0,mm
